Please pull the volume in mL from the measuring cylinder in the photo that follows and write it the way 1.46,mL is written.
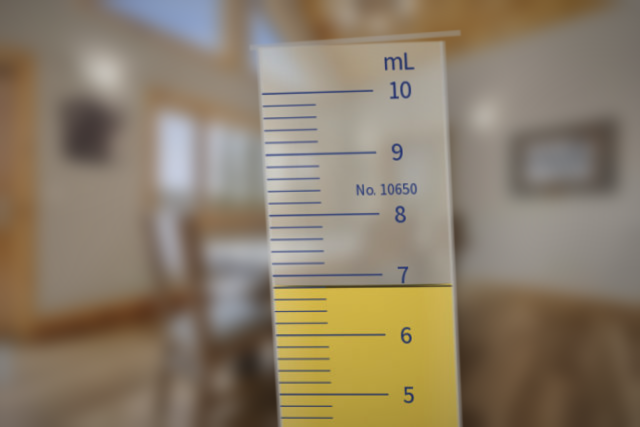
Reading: 6.8,mL
